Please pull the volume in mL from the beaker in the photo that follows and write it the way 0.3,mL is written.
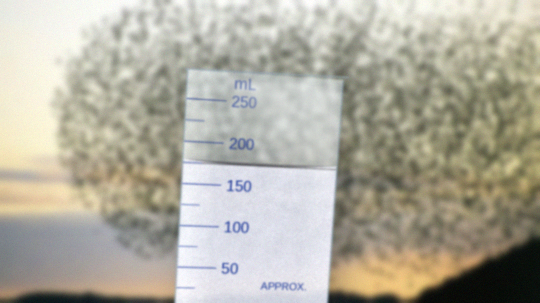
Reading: 175,mL
